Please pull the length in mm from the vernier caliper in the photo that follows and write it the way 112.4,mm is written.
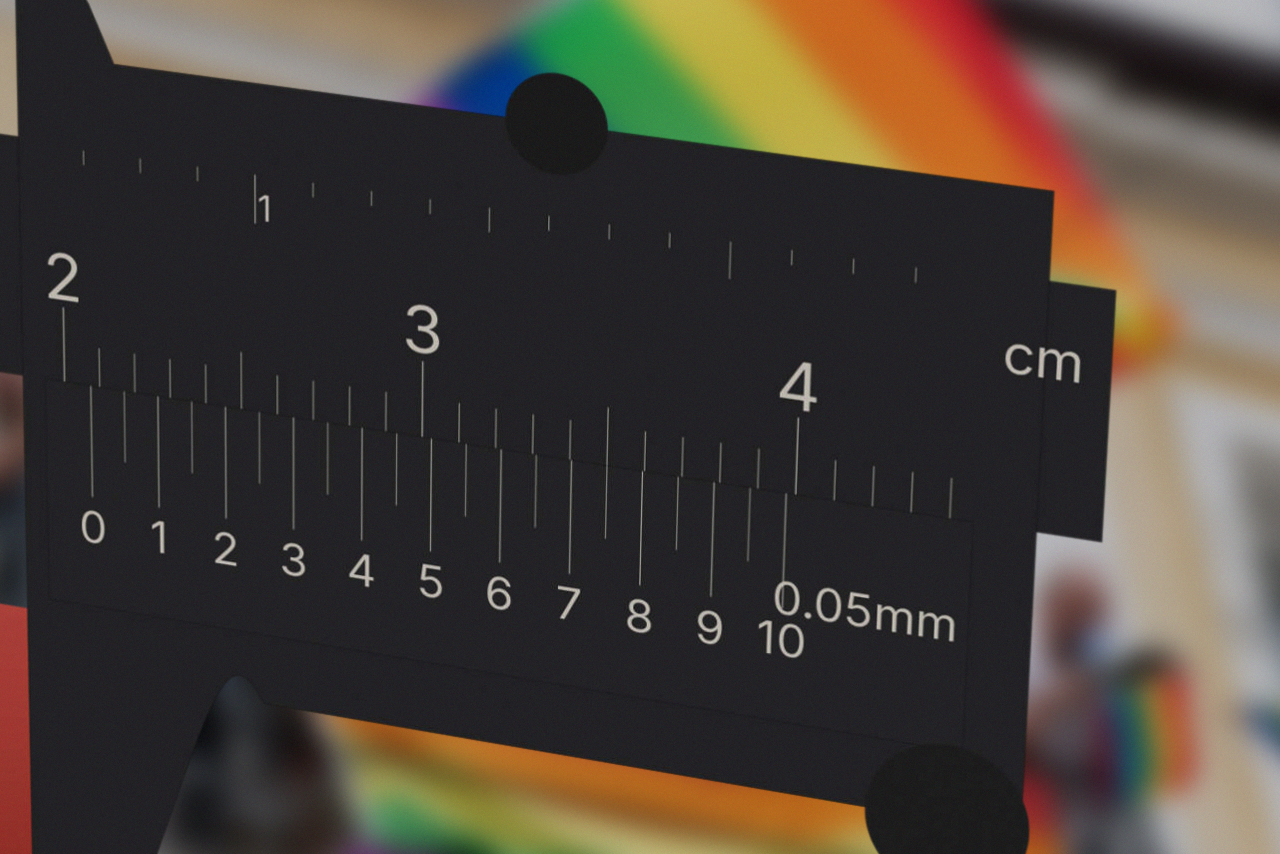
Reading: 20.75,mm
